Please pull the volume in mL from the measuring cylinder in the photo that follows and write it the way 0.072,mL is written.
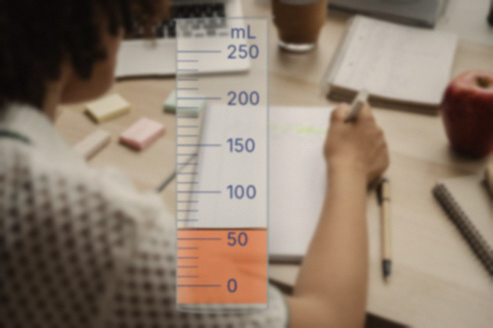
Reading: 60,mL
